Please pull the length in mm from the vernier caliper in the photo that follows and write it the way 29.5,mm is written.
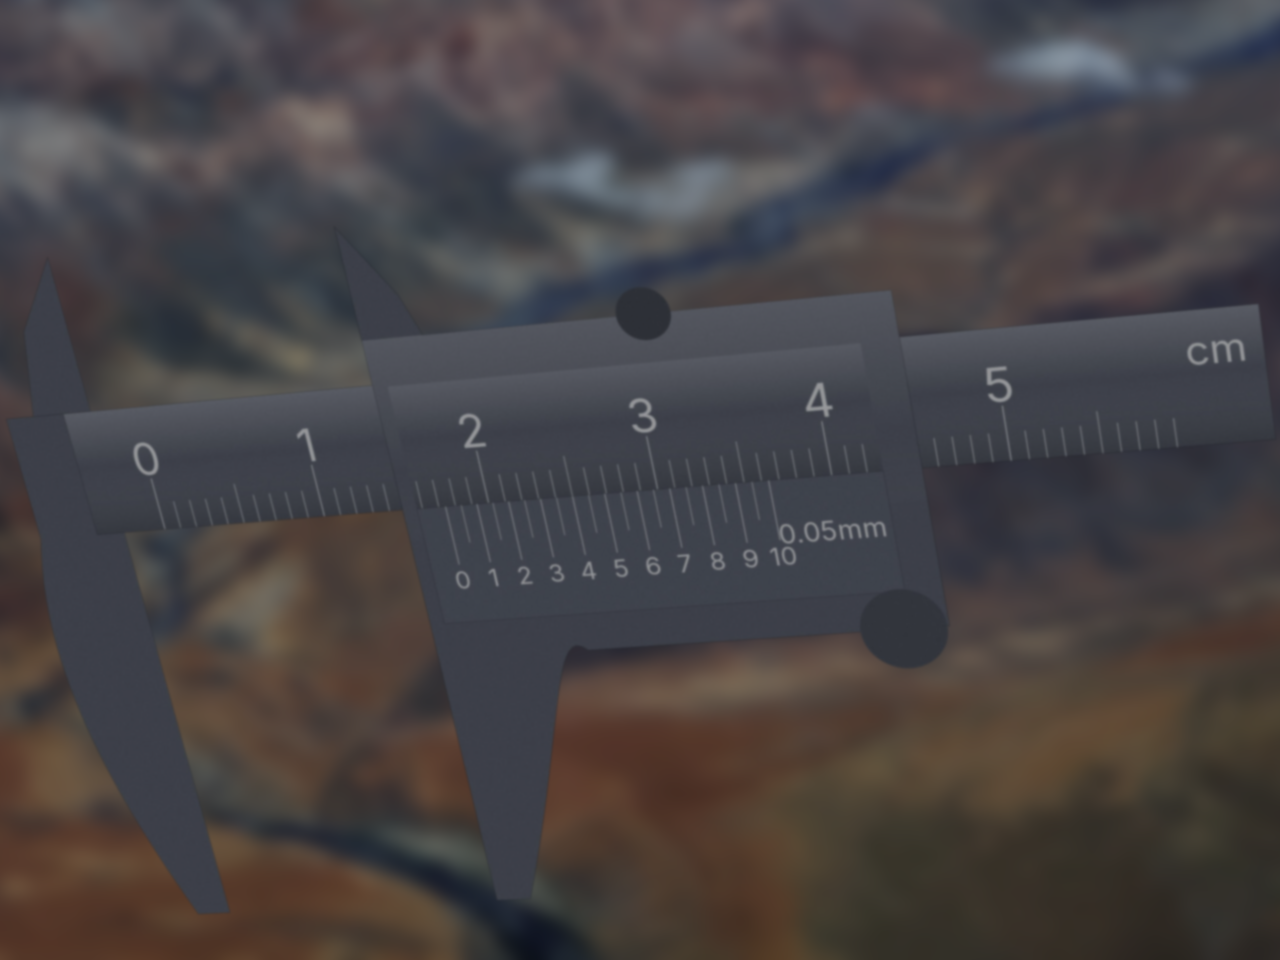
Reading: 17.4,mm
